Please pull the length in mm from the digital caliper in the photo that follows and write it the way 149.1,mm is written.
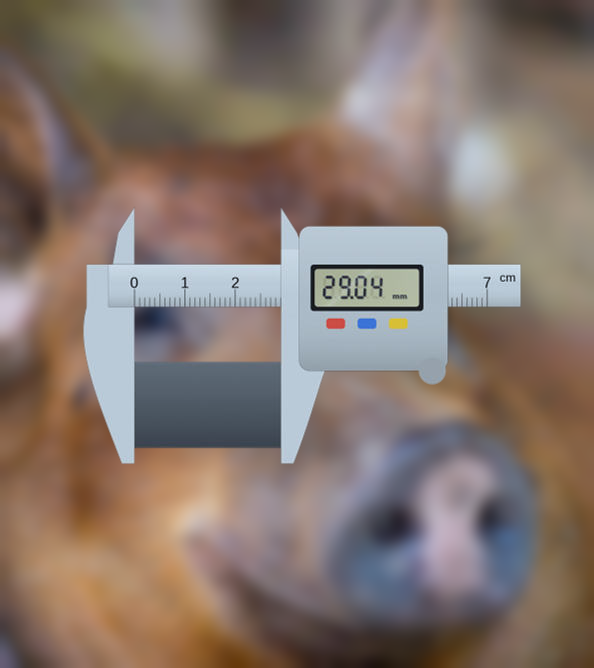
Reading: 29.04,mm
